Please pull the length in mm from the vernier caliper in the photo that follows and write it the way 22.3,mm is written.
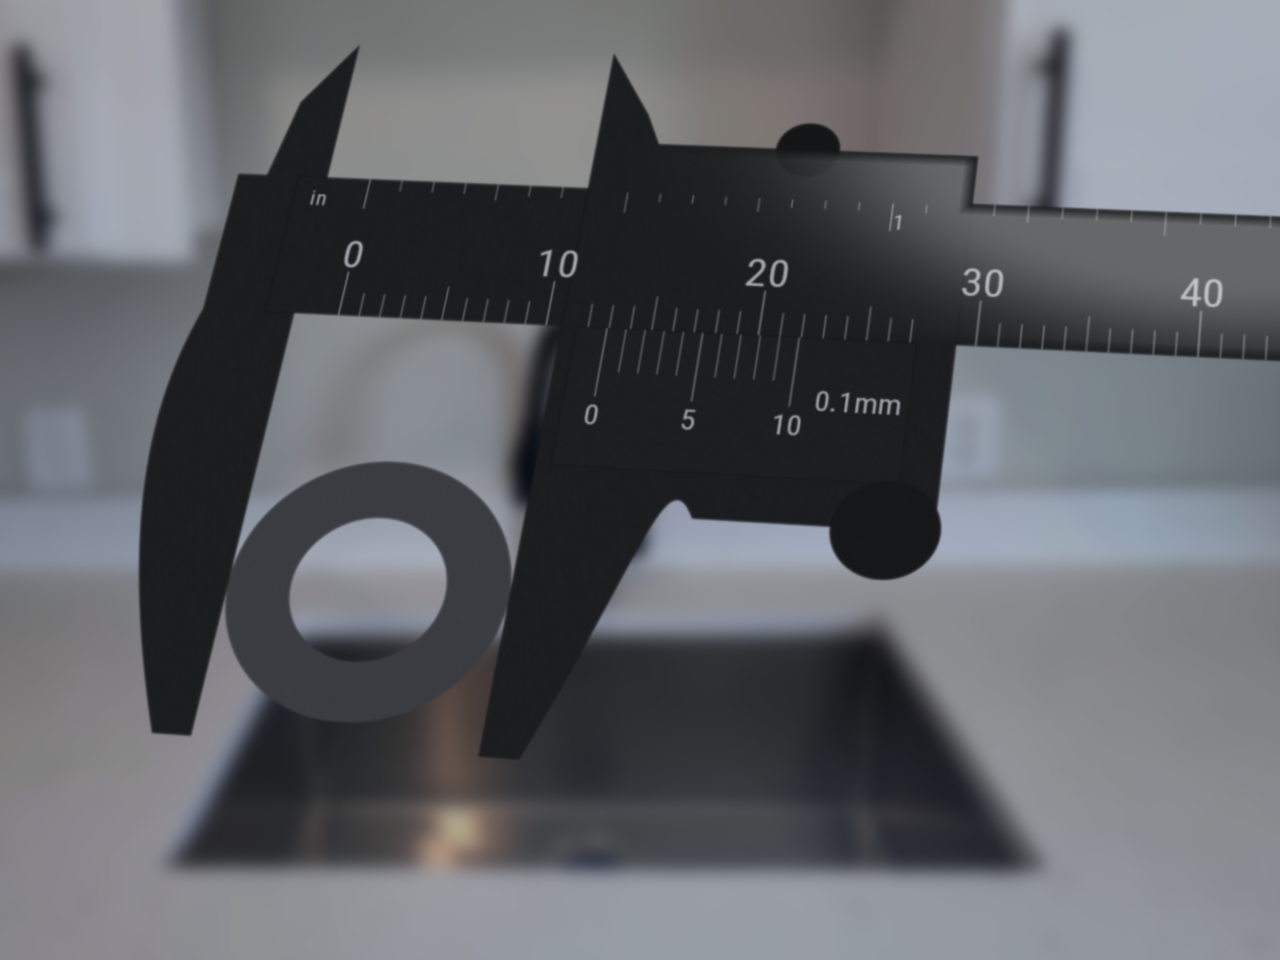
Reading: 12.9,mm
